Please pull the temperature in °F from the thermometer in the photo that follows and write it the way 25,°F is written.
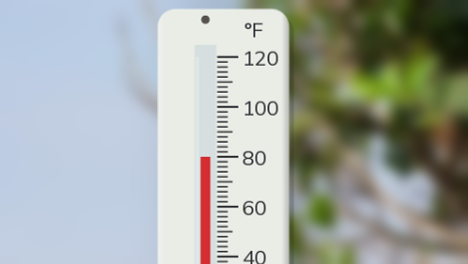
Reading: 80,°F
